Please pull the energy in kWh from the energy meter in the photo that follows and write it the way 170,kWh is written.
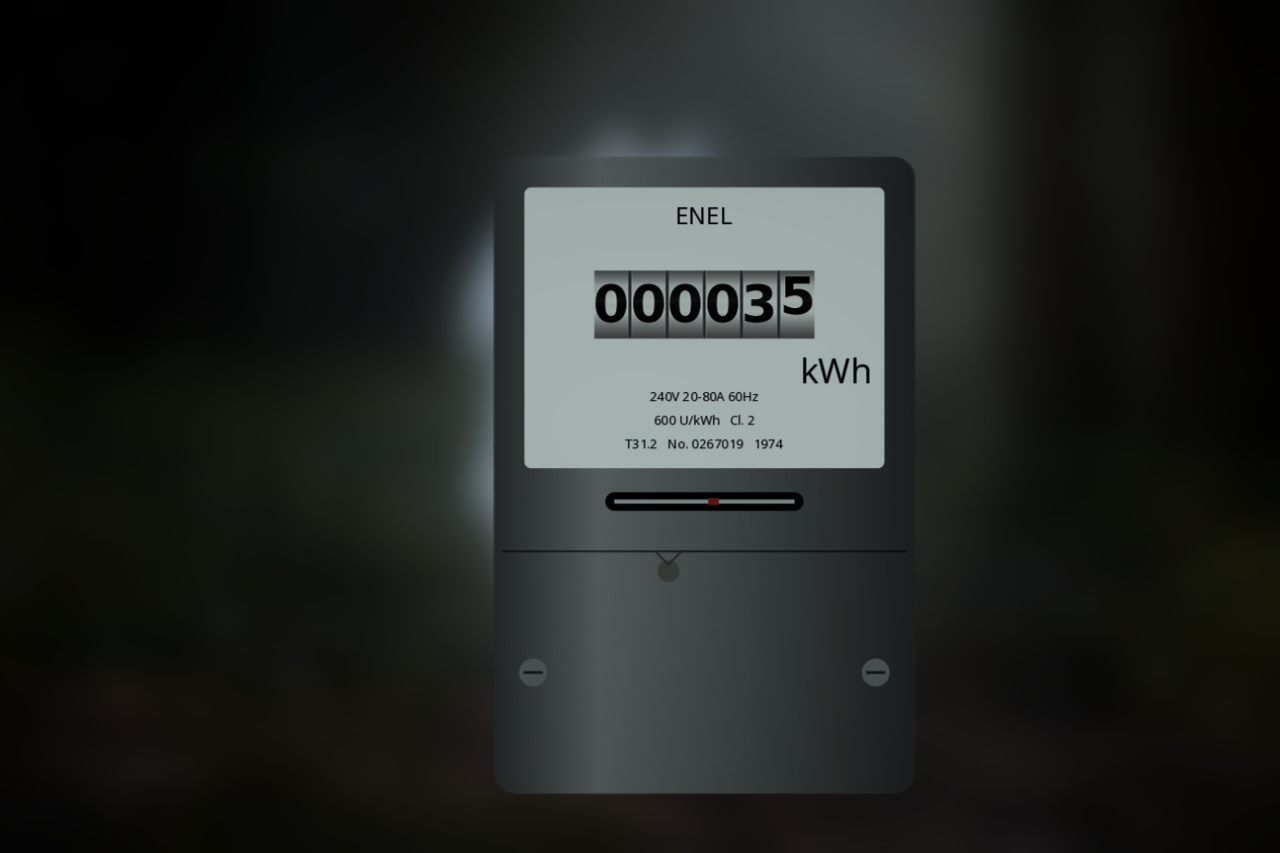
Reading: 35,kWh
